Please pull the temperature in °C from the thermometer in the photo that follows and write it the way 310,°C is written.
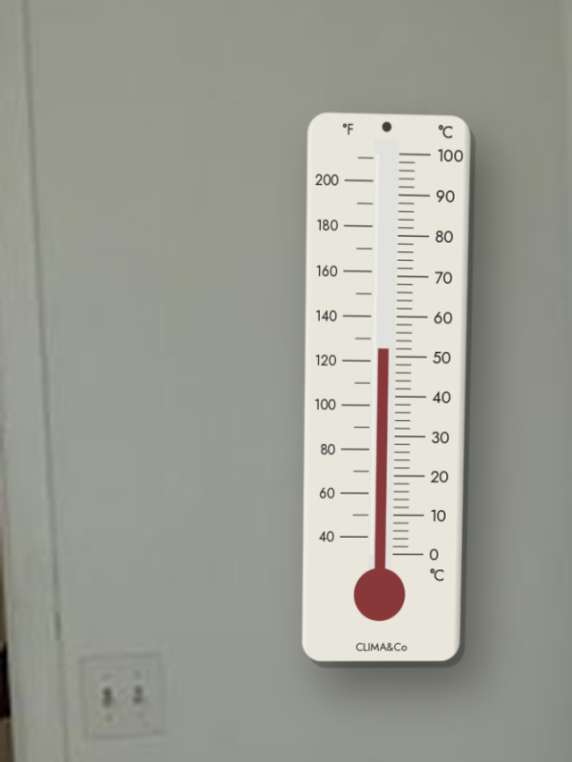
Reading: 52,°C
